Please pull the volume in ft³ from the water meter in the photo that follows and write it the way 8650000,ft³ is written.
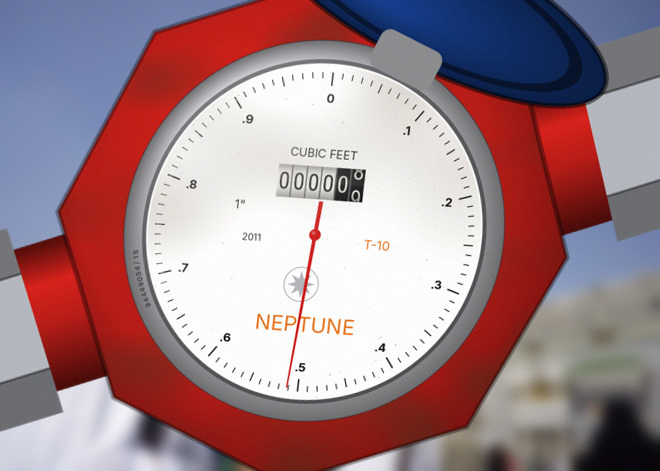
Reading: 8.51,ft³
